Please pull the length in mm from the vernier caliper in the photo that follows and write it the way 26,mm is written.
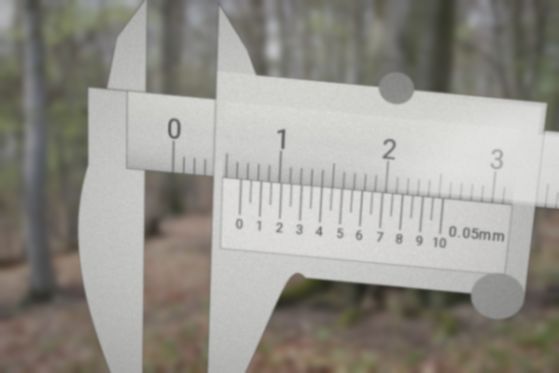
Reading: 6.4,mm
